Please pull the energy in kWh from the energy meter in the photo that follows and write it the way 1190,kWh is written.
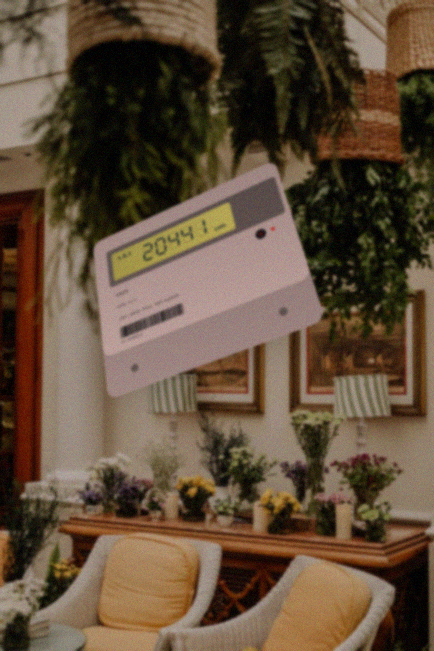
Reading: 20441,kWh
